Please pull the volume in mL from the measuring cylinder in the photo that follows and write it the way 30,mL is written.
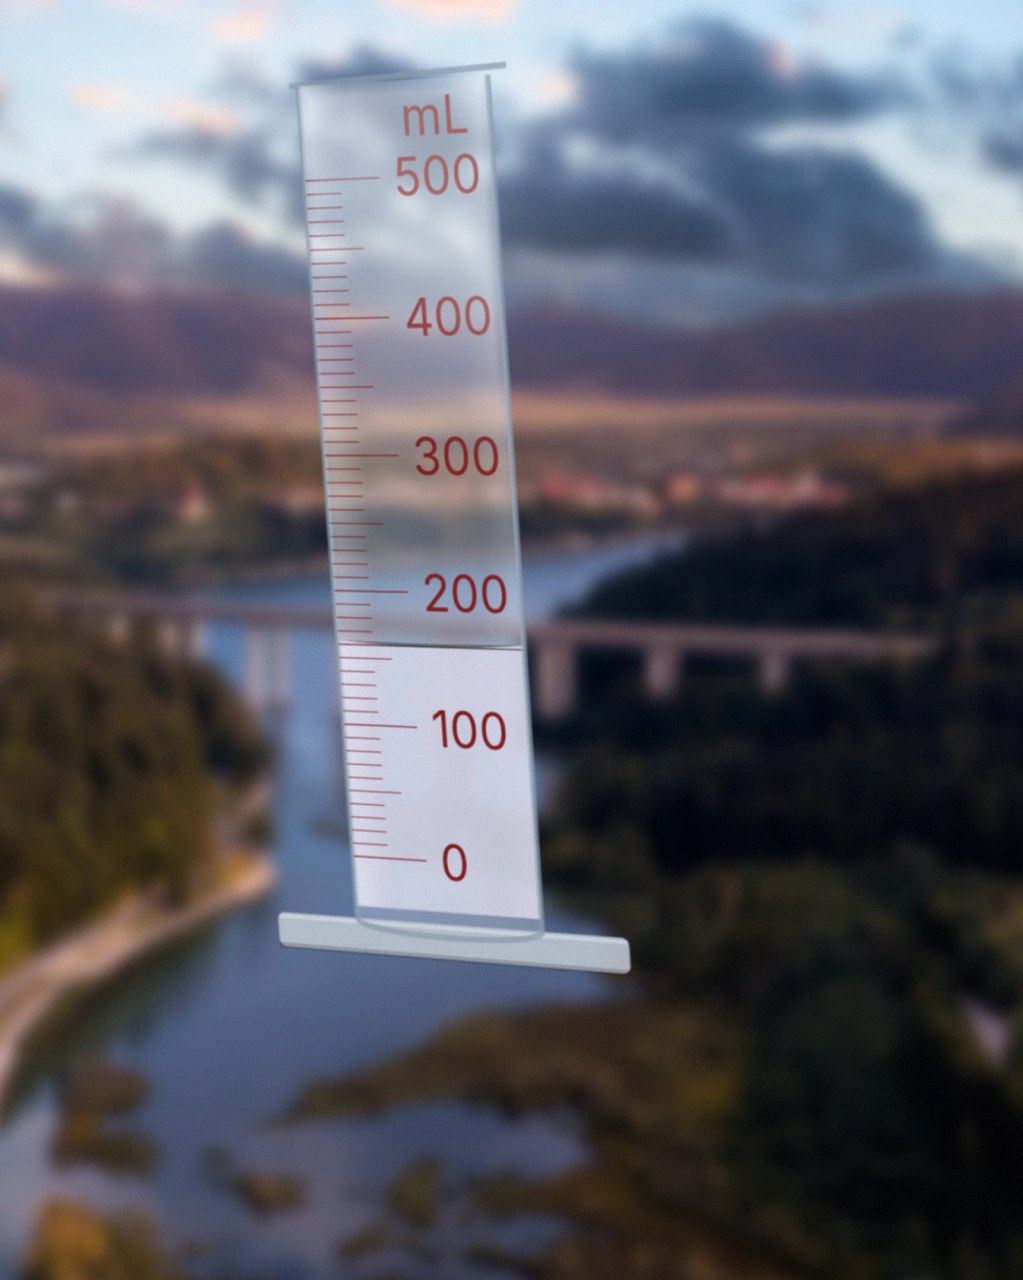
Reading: 160,mL
